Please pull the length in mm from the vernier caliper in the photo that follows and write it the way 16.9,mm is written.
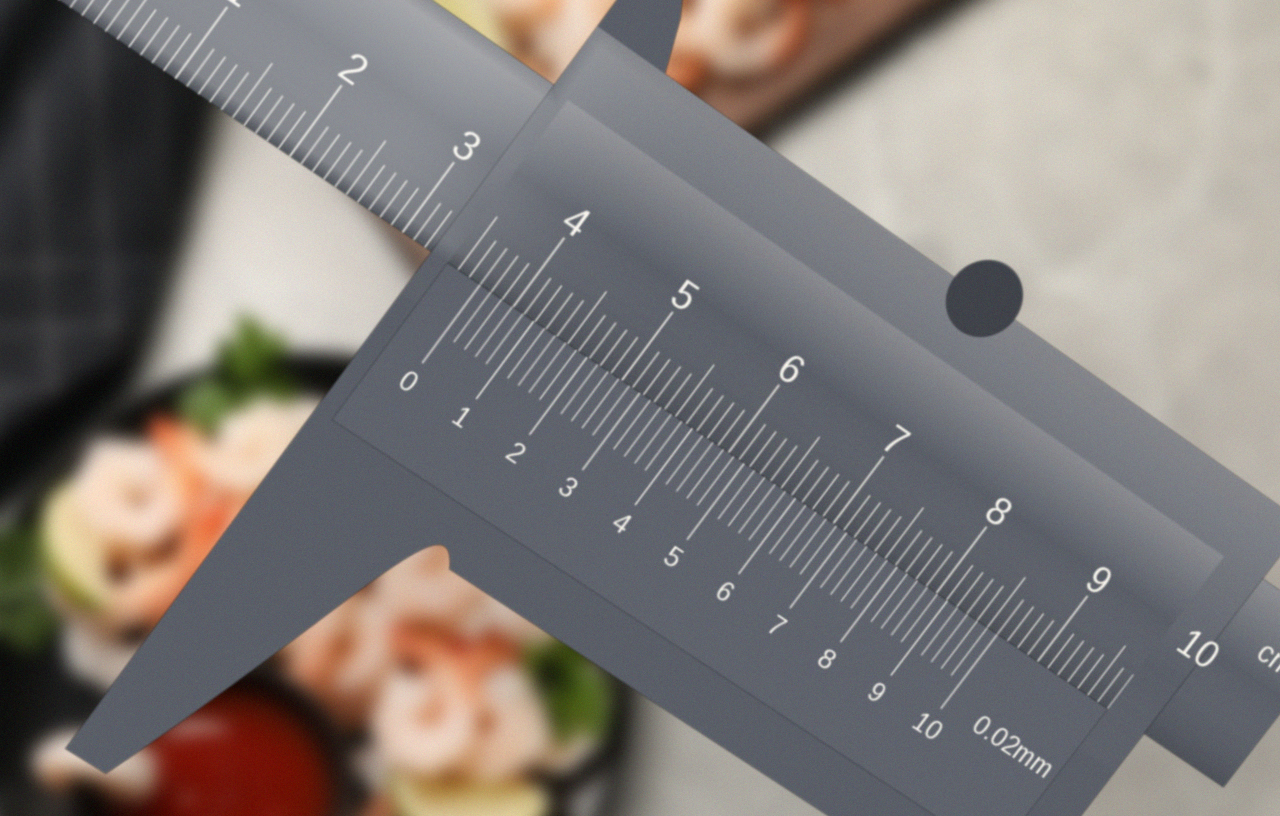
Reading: 37.0,mm
